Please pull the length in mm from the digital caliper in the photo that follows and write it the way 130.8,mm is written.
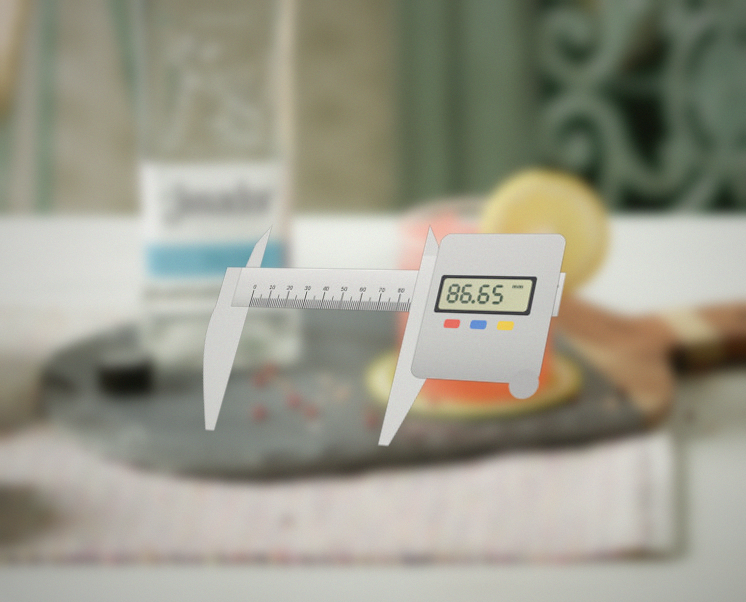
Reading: 86.65,mm
